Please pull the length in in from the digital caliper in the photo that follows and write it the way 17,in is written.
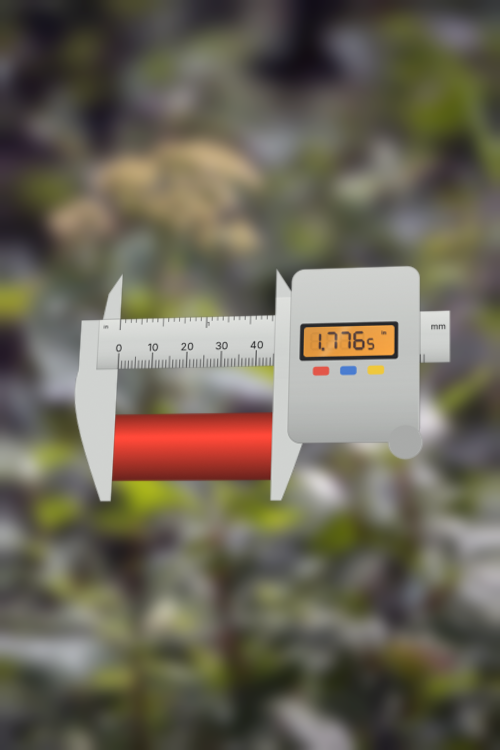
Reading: 1.7765,in
